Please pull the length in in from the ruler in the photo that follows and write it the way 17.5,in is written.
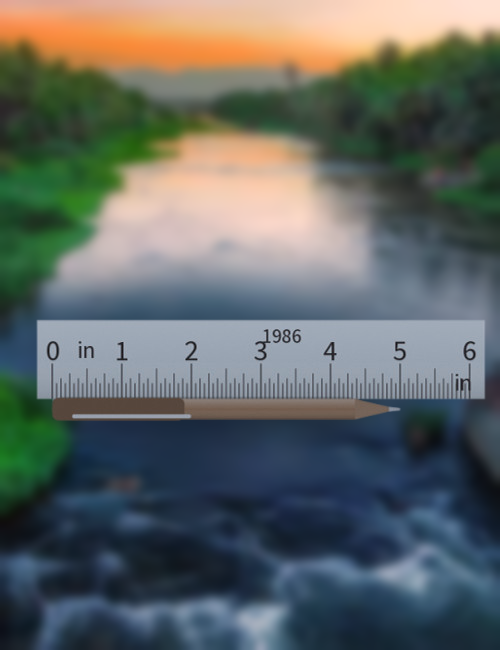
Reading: 5,in
